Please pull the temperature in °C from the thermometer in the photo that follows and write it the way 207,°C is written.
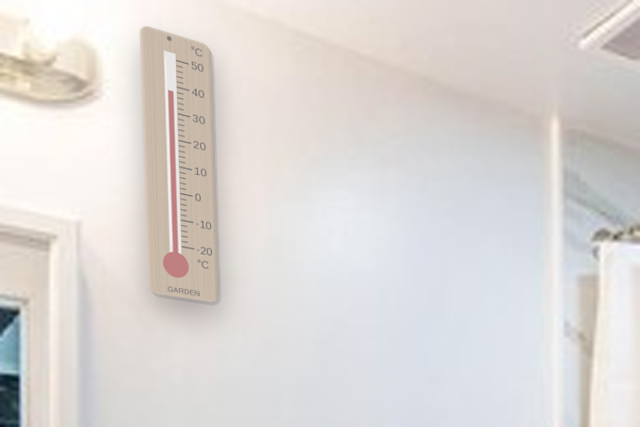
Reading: 38,°C
